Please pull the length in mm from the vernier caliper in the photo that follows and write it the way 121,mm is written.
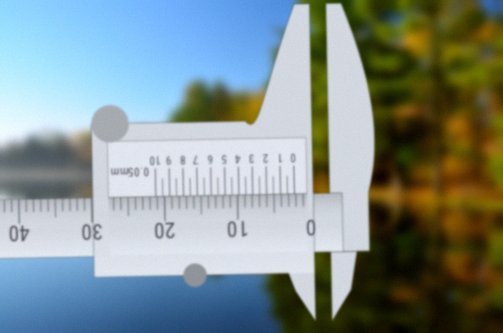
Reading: 2.2,mm
